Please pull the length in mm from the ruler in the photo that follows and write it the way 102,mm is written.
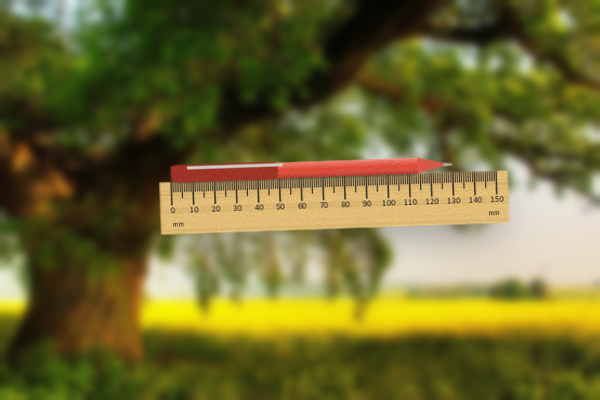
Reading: 130,mm
